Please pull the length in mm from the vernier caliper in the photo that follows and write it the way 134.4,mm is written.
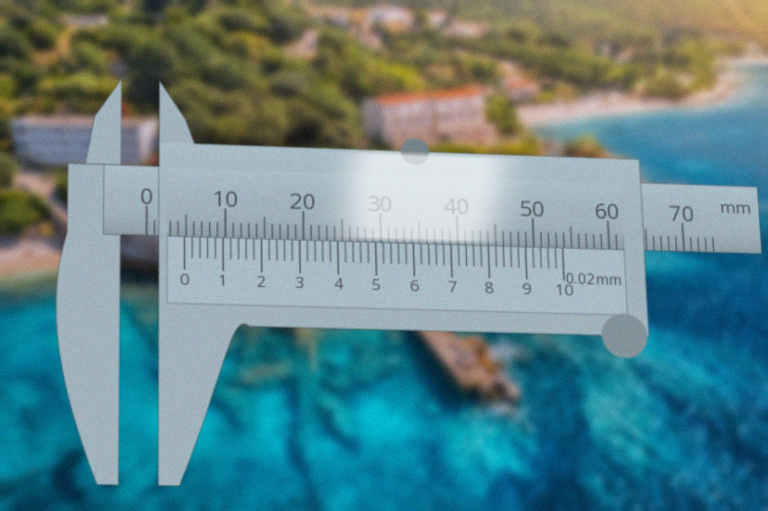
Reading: 4.8,mm
